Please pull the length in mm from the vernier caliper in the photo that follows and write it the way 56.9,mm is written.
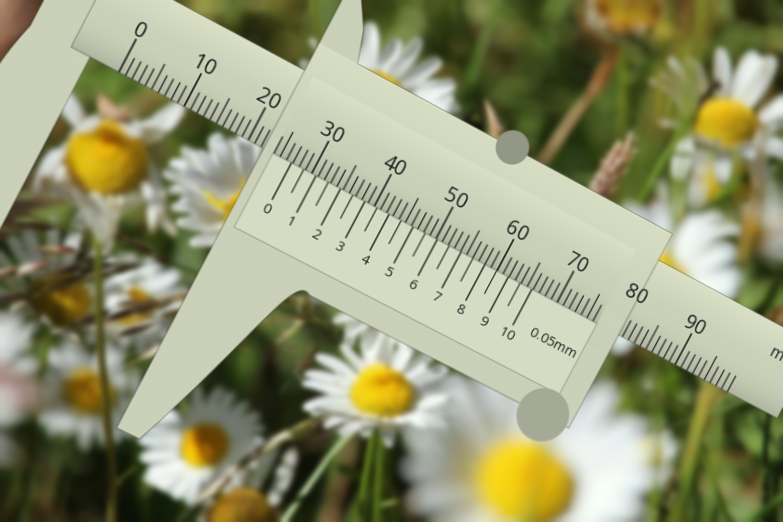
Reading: 26.8,mm
